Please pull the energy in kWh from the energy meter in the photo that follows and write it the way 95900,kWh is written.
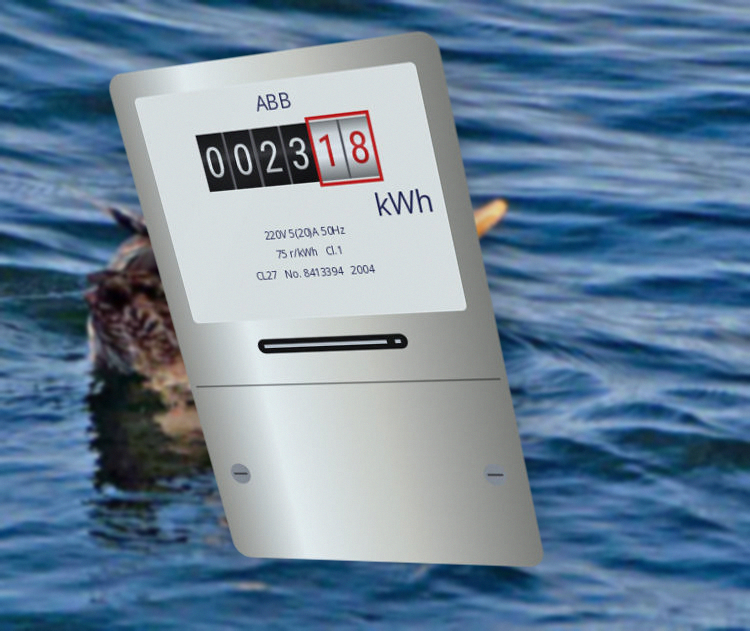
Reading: 23.18,kWh
